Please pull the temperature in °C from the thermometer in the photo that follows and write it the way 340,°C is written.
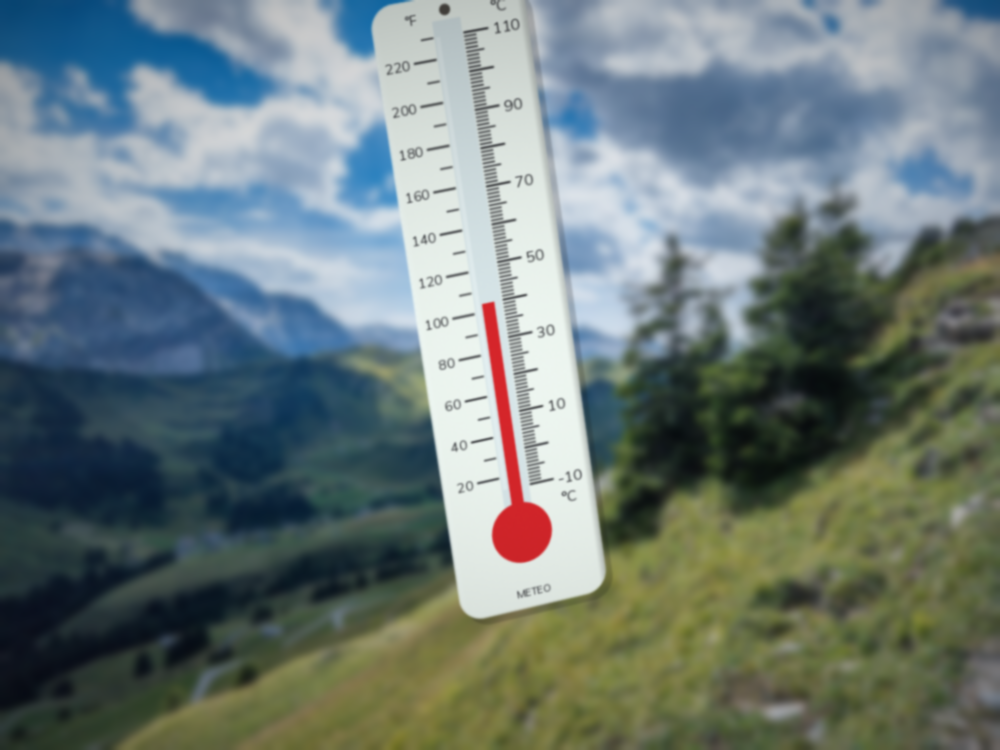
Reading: 40,°C
